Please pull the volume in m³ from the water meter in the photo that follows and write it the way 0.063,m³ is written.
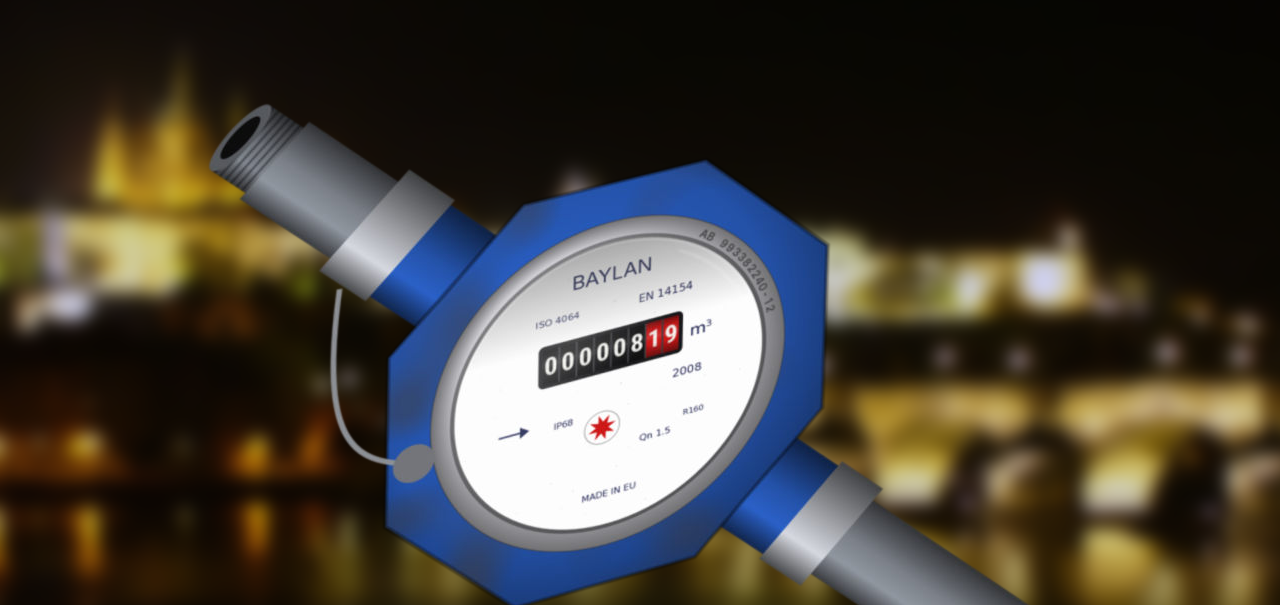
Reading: 8.19,m³
